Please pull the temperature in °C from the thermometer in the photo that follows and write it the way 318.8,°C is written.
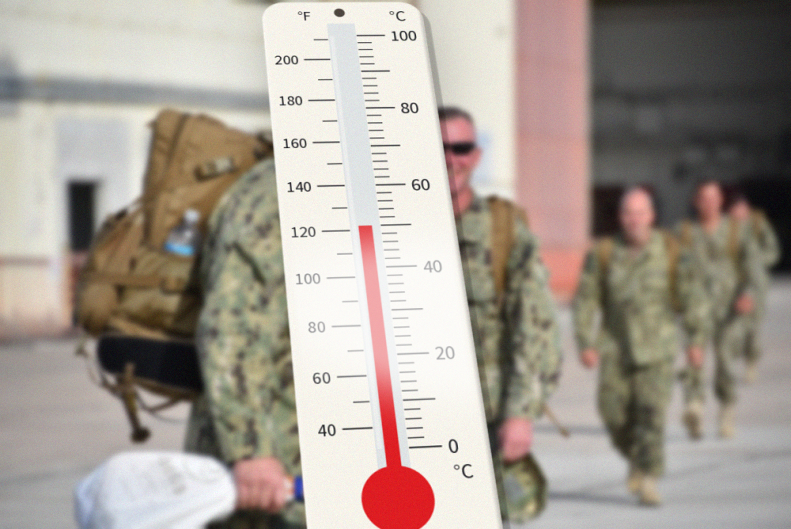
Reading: 50,°C
